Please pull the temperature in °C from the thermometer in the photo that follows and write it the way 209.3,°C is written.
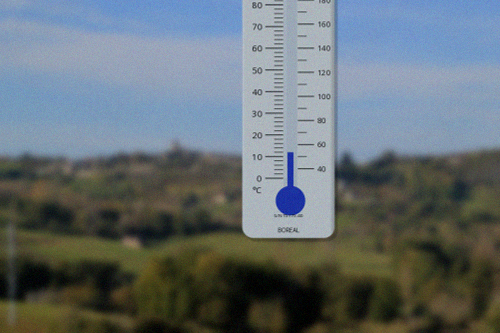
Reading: 12,°C
